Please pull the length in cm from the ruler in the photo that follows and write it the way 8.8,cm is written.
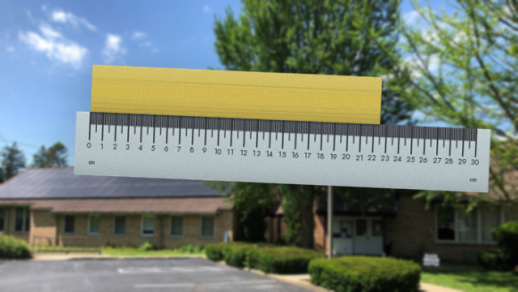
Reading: 22.5,cm
